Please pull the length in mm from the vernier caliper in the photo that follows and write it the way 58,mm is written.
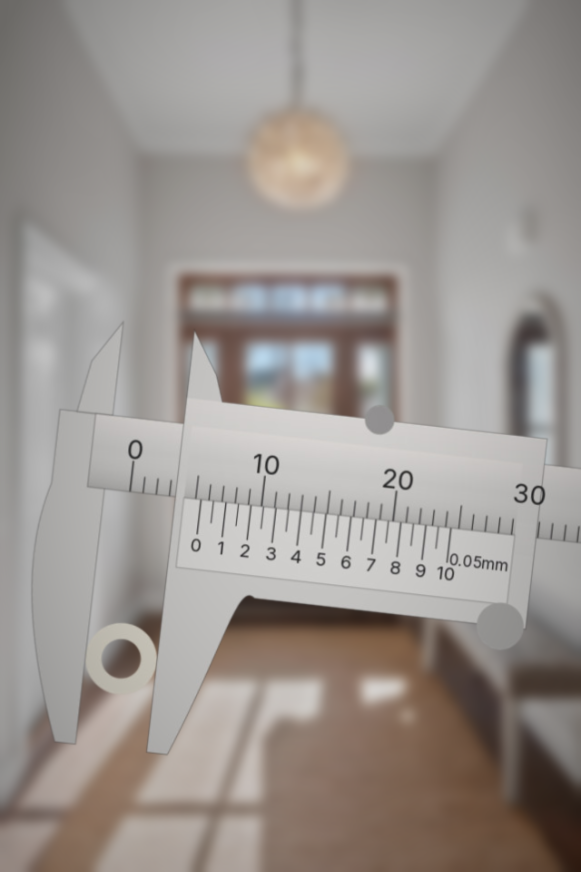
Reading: 5.4,mm
